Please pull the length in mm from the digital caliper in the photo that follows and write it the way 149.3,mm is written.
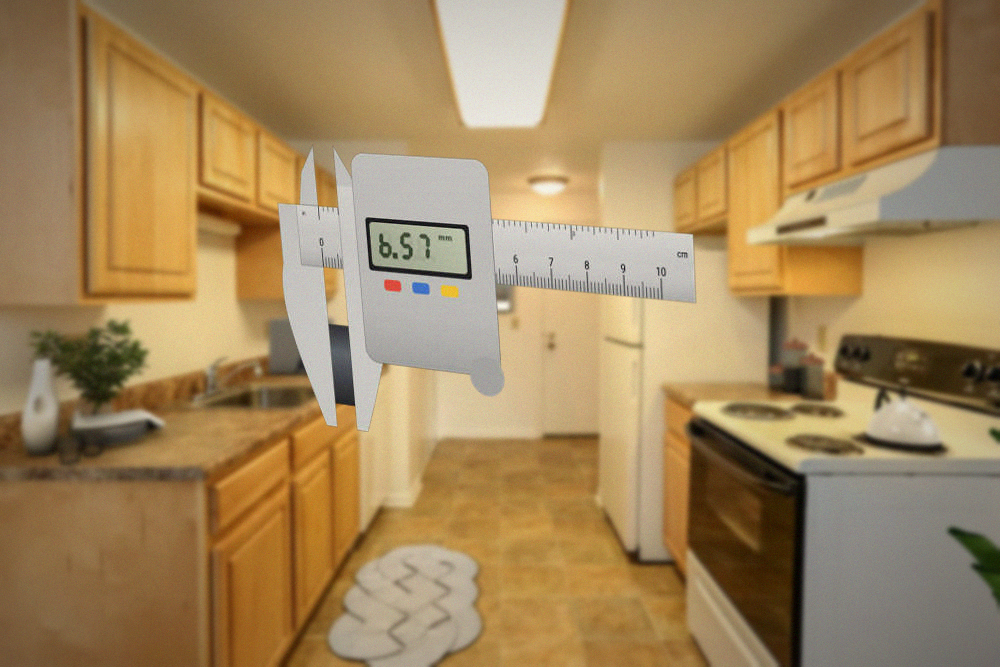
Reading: 6.57,mm
